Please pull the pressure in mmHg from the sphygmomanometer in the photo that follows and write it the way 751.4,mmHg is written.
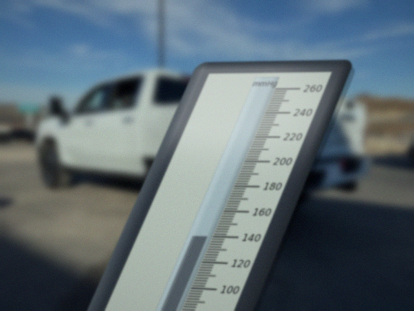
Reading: 140,mmHg
